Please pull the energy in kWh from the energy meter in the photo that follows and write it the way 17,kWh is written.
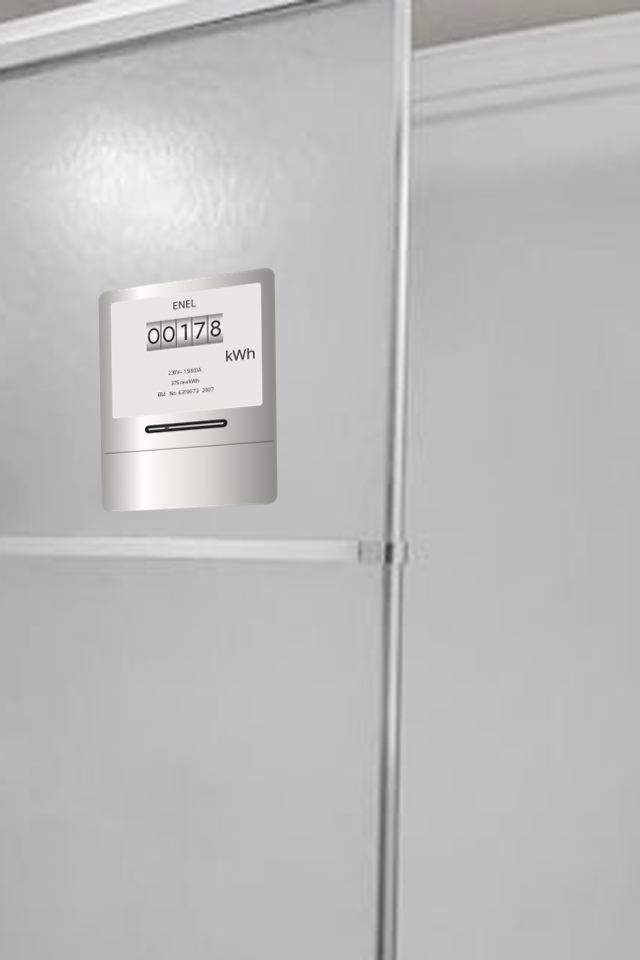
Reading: 178,kWh
